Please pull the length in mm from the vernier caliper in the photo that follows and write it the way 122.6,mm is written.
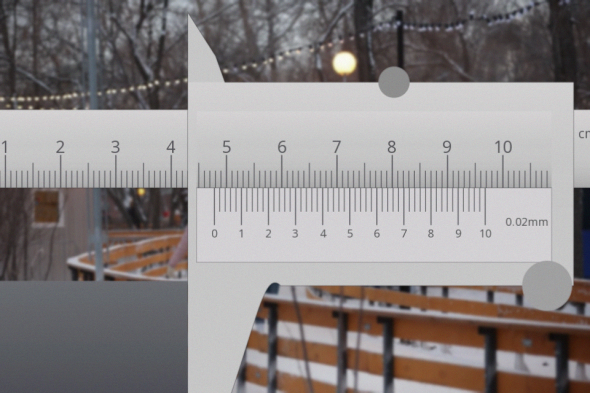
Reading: 47.8,mm
